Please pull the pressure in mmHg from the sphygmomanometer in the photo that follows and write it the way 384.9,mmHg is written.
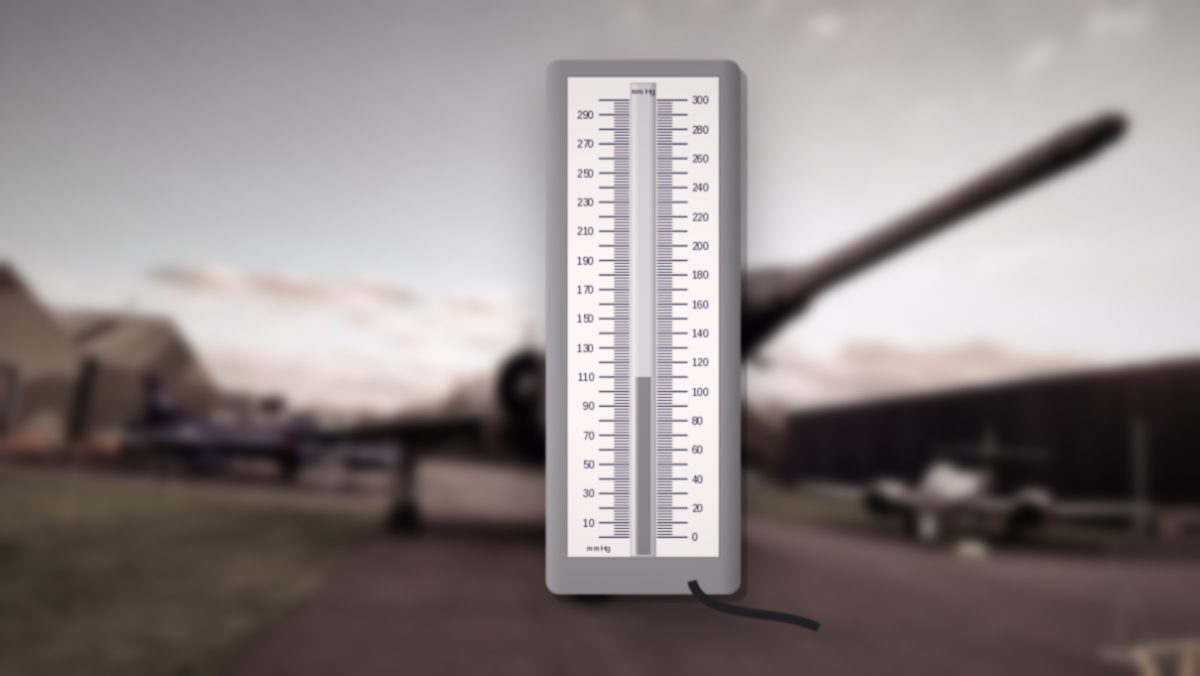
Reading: 110,mmHg
